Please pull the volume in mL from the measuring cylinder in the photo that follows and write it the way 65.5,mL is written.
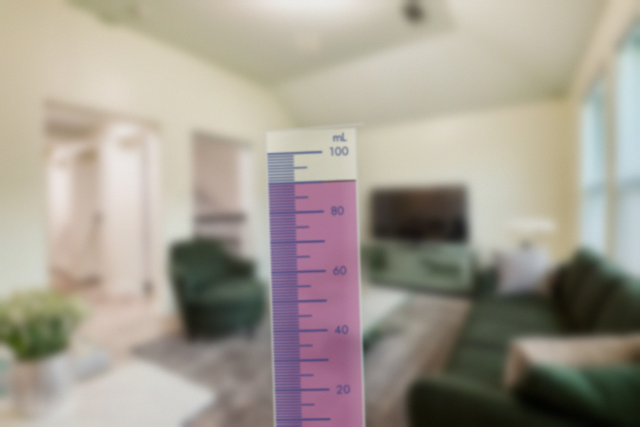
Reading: 90,mL
